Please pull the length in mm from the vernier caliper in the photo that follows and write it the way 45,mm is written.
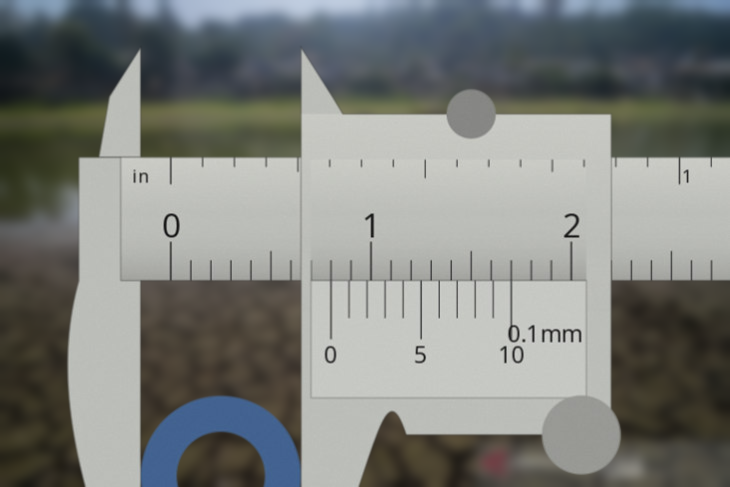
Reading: 8.0,mm
